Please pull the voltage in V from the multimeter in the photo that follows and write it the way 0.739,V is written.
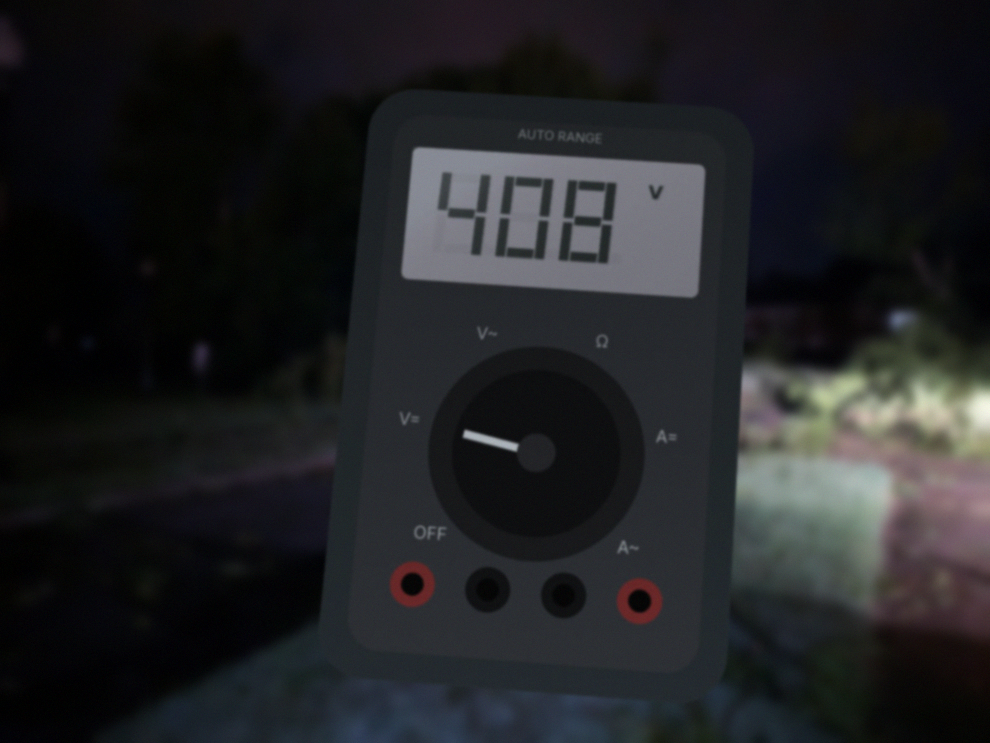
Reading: 408,V
